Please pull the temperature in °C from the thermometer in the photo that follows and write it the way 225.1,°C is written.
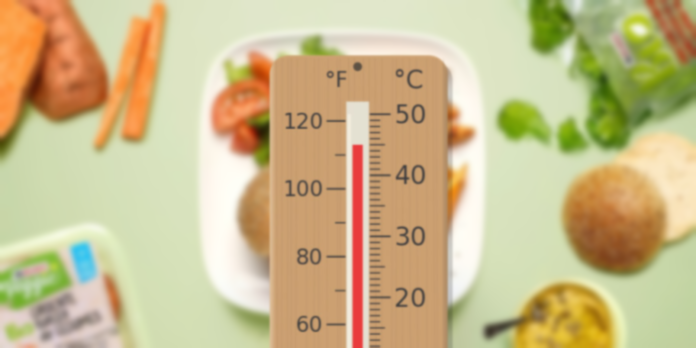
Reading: 45,°C
